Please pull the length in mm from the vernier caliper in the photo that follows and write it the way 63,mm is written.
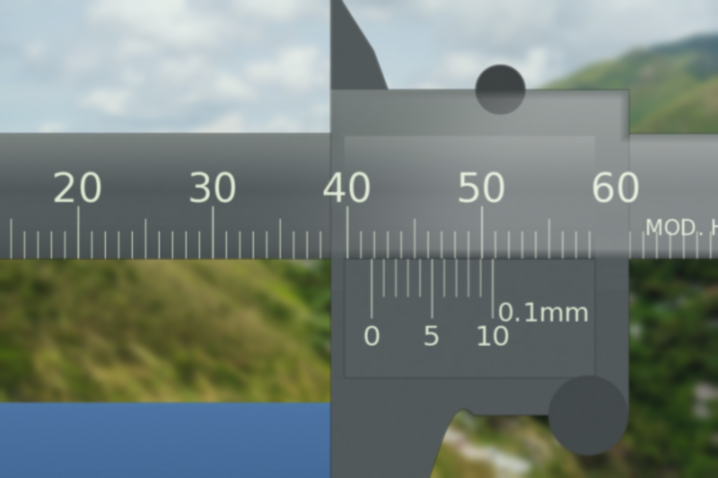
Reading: 41.8,mm
